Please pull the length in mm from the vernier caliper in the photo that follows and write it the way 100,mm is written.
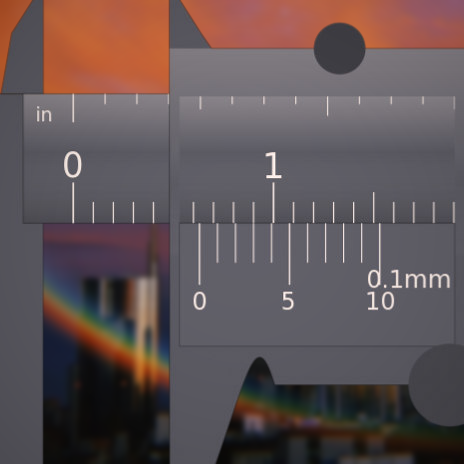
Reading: 6.3,mm
